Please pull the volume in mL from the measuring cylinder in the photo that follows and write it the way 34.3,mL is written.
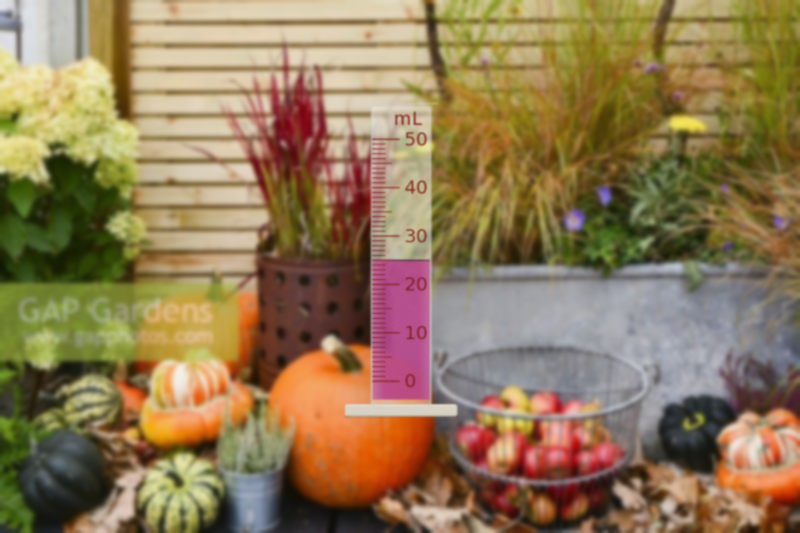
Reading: 25,mL
